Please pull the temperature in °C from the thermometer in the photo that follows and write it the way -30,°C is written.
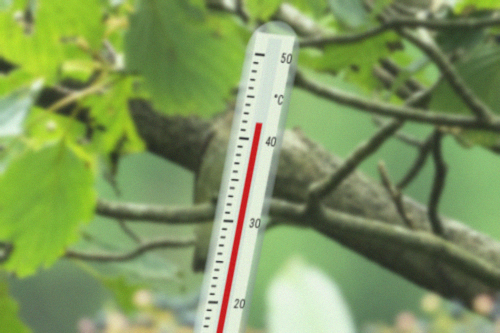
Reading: 42,°C
